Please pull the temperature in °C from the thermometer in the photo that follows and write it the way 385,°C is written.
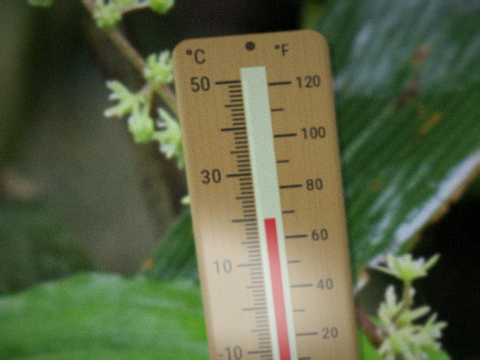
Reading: 20,°C
